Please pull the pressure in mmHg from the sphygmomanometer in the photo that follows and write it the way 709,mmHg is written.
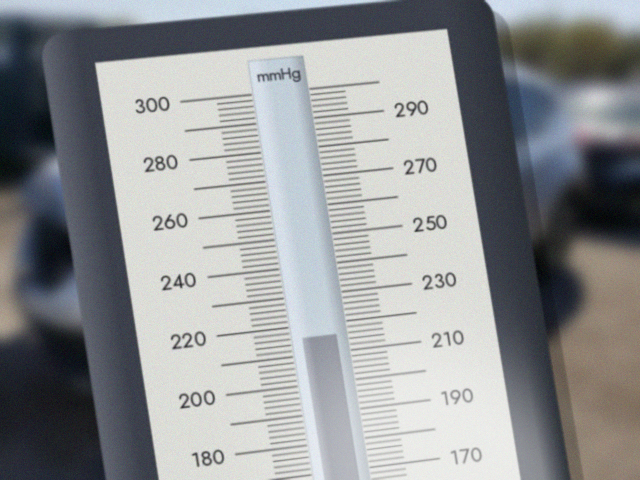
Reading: 216,mmHg
